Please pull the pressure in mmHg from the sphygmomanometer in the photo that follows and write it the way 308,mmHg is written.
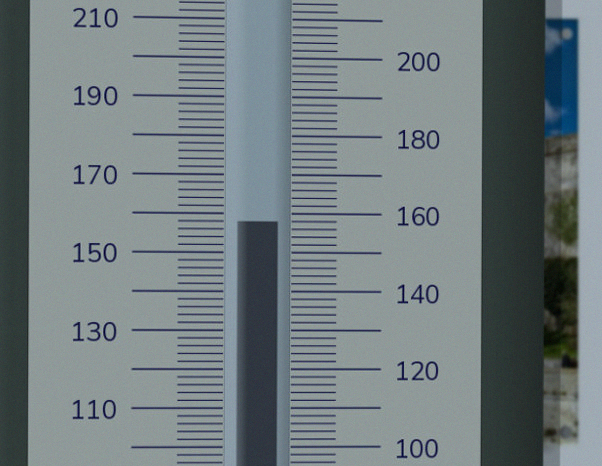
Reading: 158,mmHg
